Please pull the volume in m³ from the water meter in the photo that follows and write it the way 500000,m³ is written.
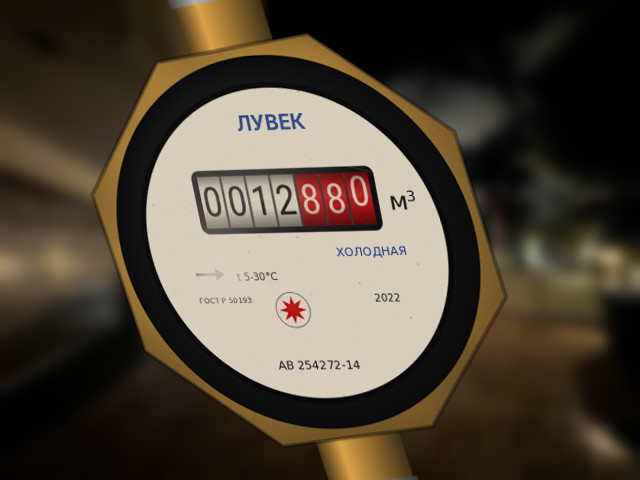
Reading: 12.880,m³
